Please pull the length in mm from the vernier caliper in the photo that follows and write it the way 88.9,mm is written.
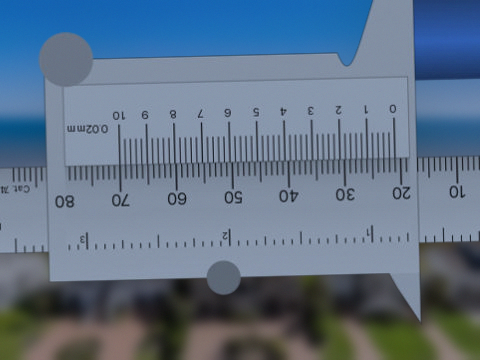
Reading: 21.0,mm
